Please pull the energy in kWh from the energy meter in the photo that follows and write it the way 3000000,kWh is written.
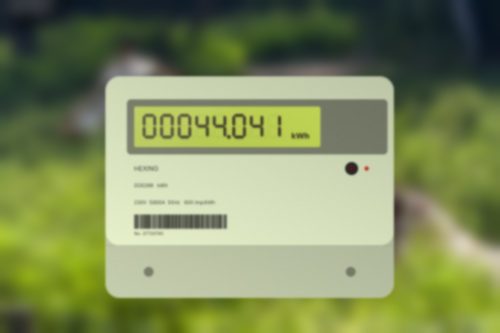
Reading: 44.041,kWh
